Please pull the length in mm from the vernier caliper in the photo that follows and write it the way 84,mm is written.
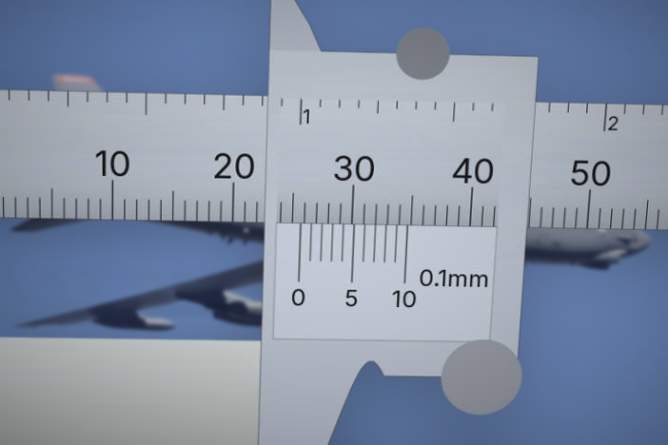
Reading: 25.7,mm
